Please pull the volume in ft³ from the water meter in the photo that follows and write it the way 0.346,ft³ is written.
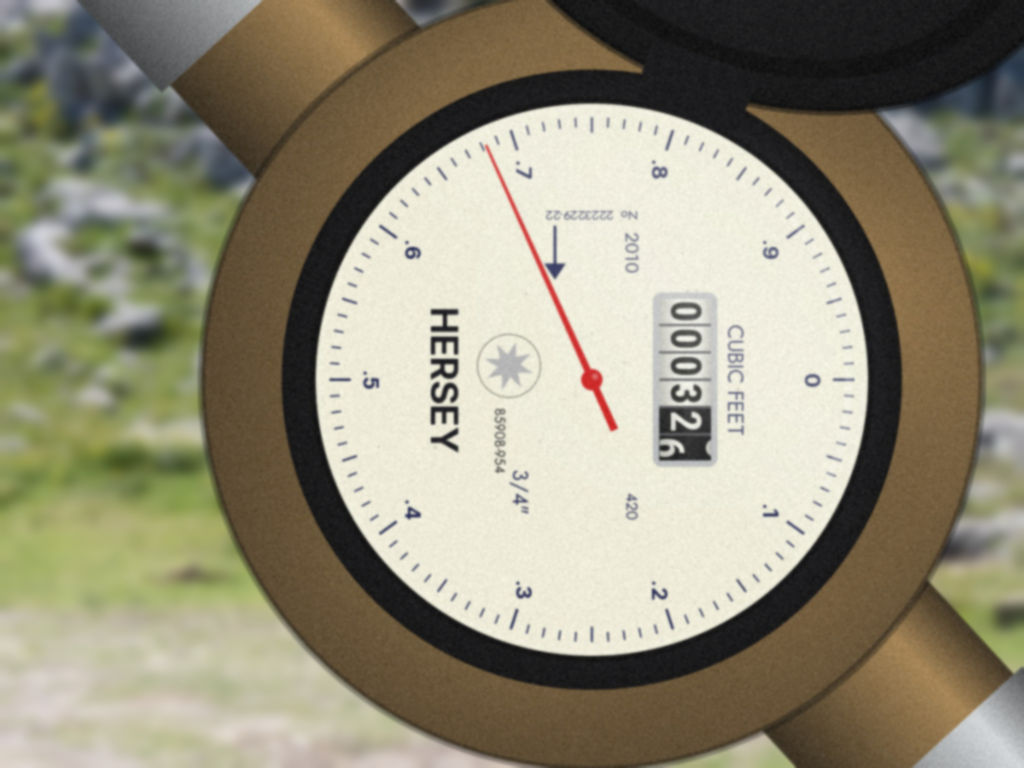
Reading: 325.68,ft³
